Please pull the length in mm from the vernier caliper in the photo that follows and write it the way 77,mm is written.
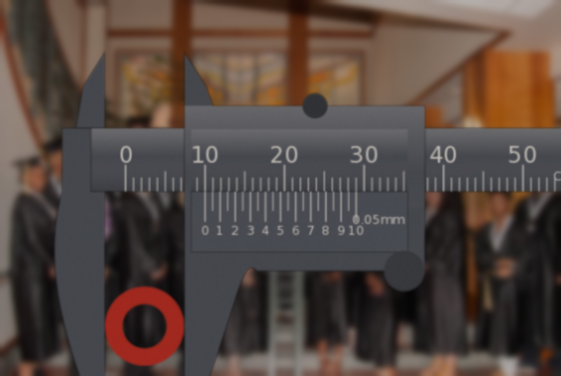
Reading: 10.0,mm
